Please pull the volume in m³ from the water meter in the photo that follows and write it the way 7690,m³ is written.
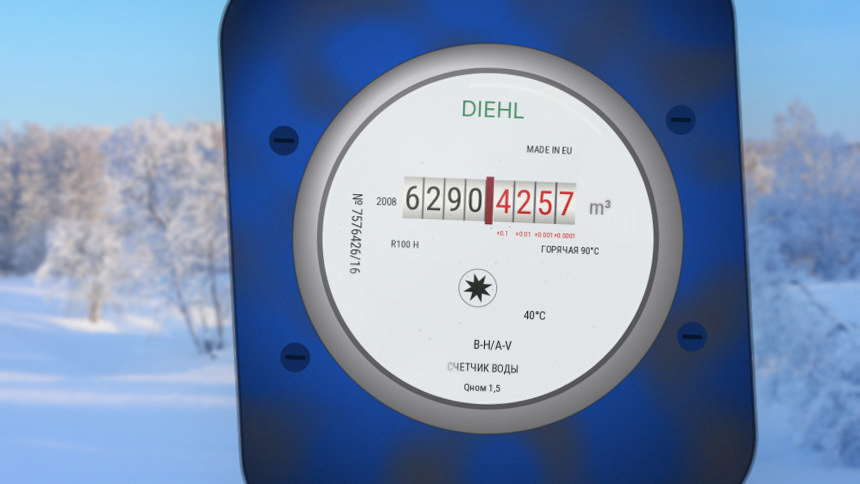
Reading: 6290.4257,m³
